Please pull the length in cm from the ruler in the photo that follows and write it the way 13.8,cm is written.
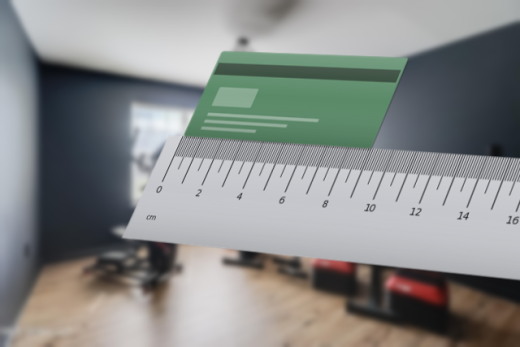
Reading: 9,cm
